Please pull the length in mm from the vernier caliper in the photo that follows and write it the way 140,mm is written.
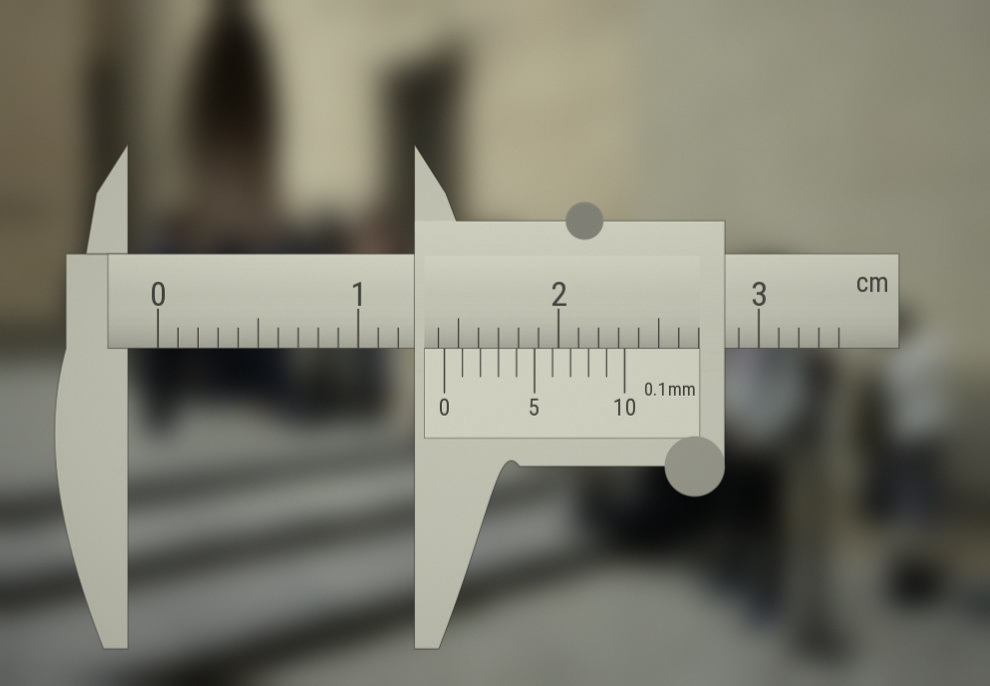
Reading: 14.3,mm
